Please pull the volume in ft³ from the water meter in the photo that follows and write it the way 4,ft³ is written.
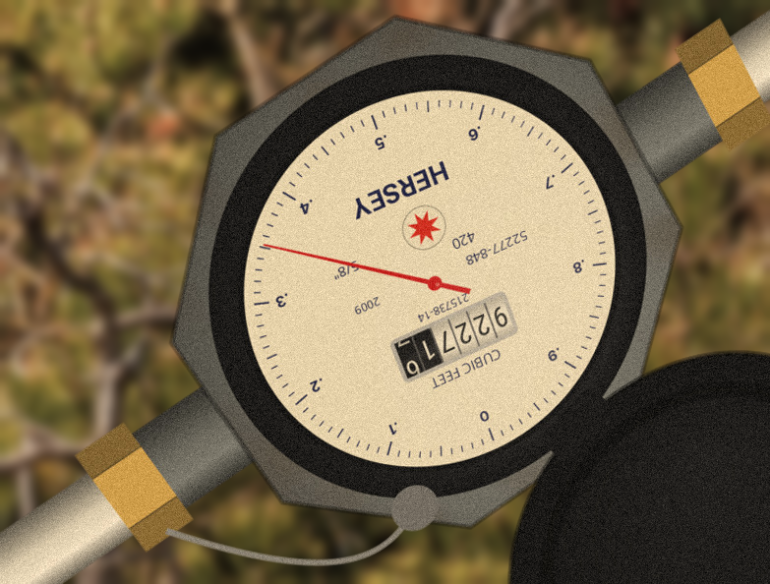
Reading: 922716.35,ft³
